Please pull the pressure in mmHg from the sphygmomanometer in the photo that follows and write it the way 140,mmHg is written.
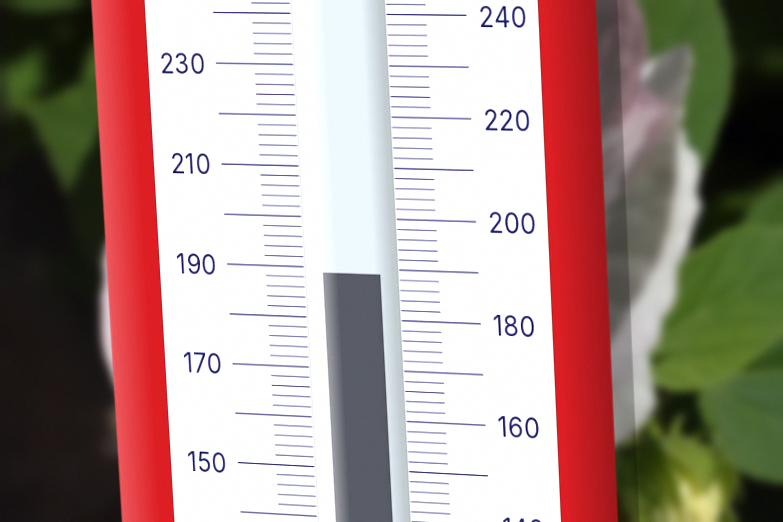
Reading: 189,mmHg
